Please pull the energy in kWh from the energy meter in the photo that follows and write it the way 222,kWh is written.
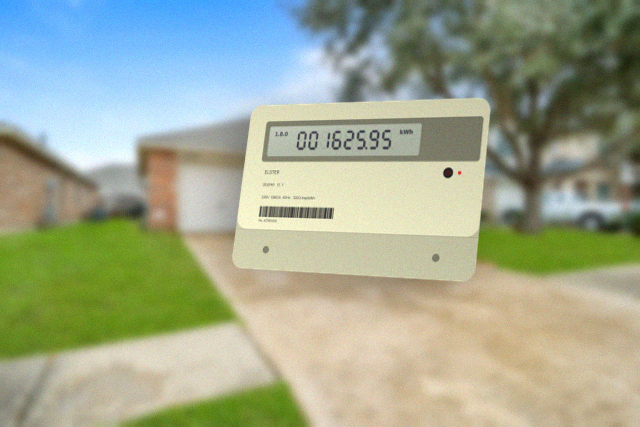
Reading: 1625.95,kWh
